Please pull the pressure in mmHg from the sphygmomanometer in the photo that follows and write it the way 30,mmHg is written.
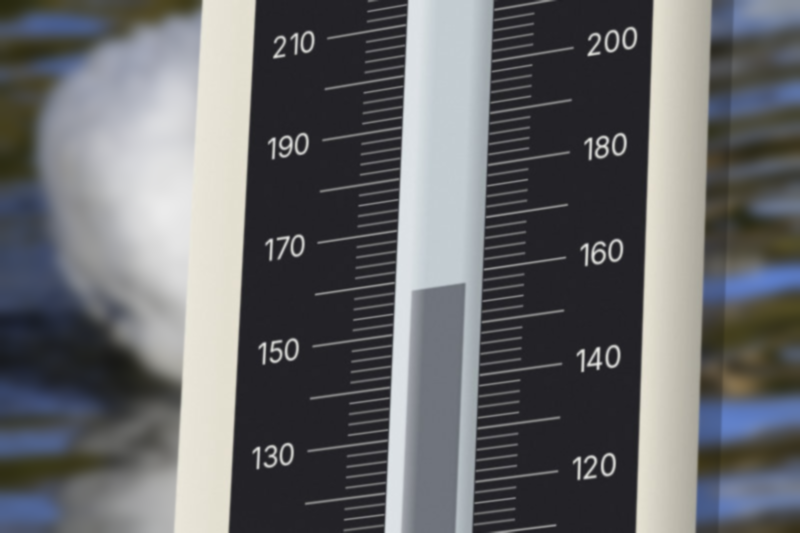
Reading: 158,mmHg
